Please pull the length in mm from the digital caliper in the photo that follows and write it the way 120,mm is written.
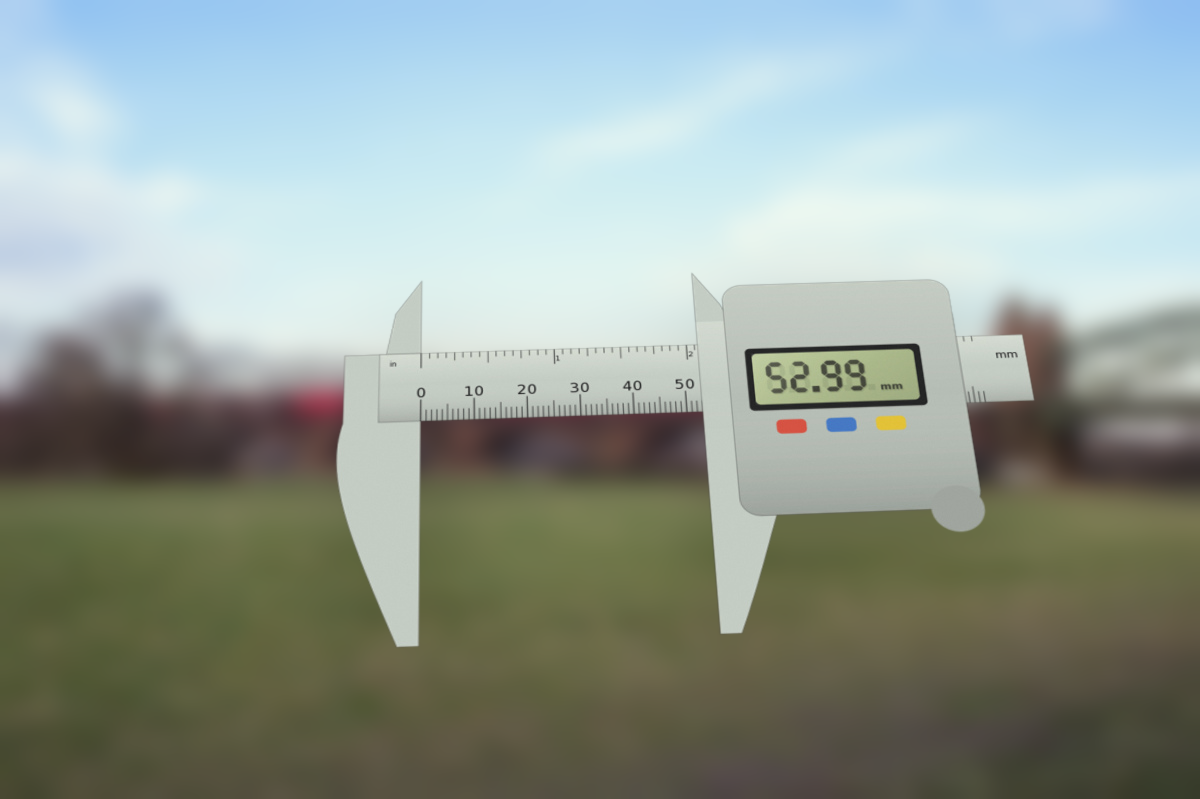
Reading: 52.99,mm
